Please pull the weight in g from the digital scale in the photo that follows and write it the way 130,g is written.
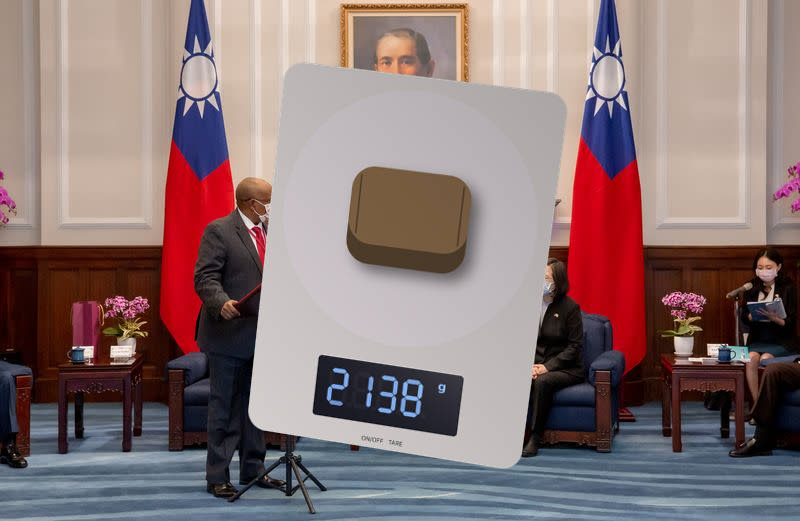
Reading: 2138,g
